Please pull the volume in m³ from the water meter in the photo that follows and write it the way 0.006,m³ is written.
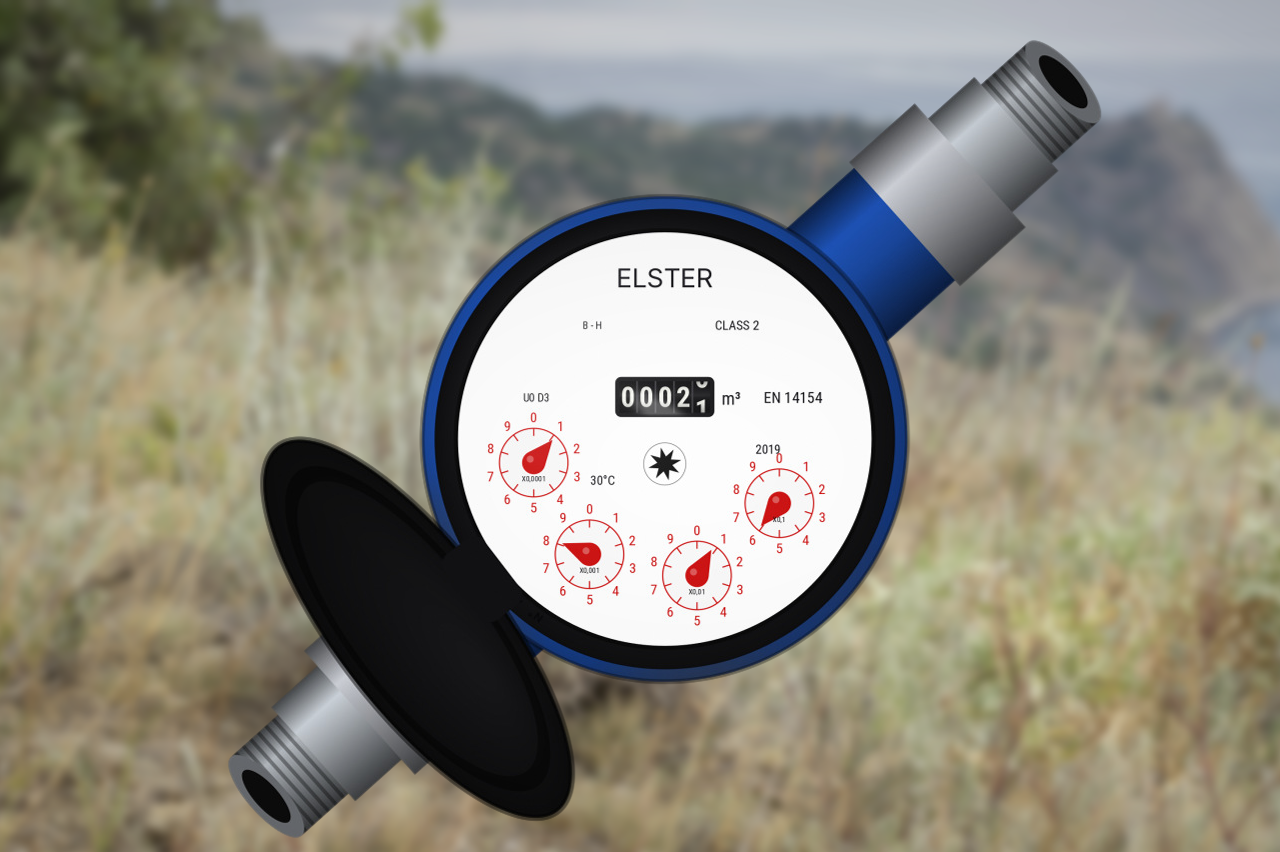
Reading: 20.6081,m³
